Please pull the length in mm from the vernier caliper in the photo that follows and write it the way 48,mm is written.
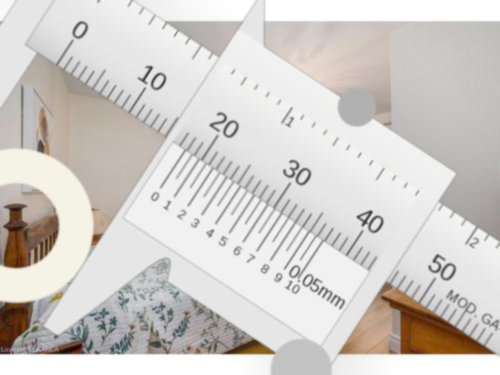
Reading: 17.8,mm
